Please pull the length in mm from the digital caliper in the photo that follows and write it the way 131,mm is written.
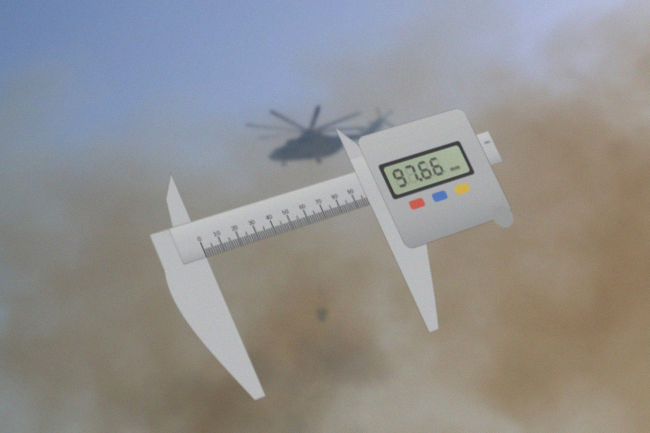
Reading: 97.66,mm
